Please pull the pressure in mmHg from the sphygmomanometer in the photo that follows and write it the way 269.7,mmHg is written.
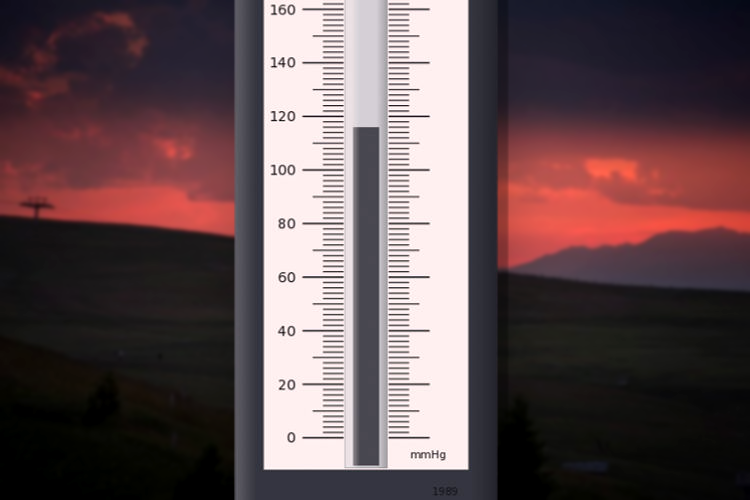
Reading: 116,mmHg
